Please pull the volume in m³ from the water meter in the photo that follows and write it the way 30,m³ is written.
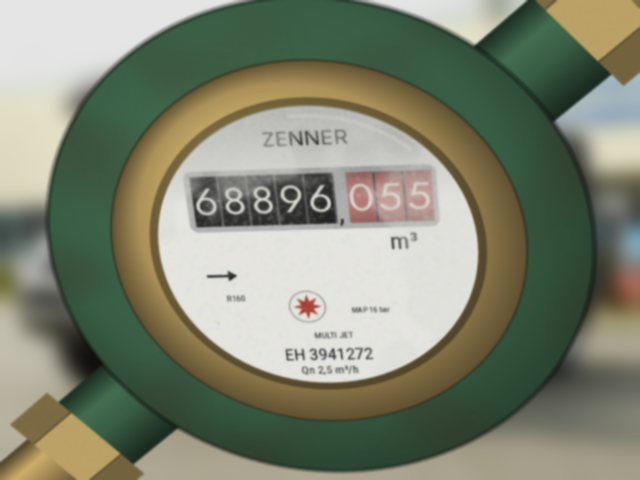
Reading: 68896.055,m³
